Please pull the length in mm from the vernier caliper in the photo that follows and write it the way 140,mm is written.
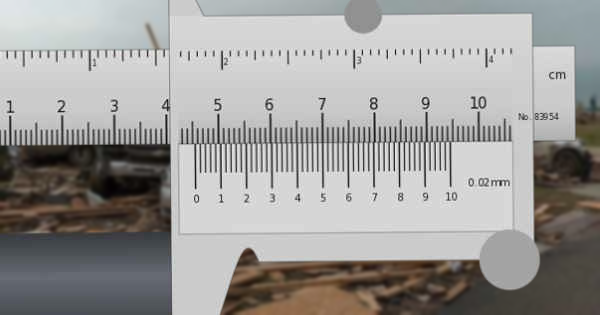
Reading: 45.5,mm
